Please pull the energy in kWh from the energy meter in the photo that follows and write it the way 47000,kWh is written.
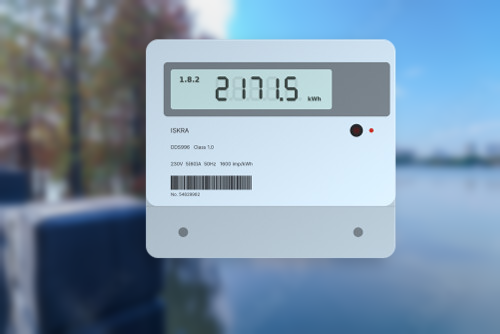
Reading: 2171.5,kWh
